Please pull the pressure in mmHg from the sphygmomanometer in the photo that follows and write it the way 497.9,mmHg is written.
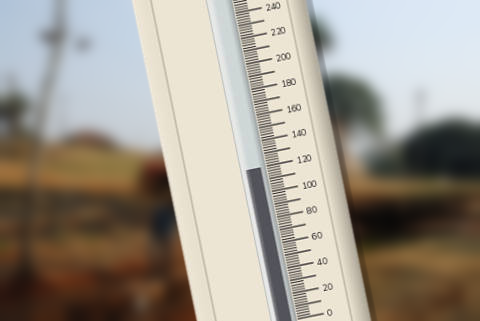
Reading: 120,mmHg
